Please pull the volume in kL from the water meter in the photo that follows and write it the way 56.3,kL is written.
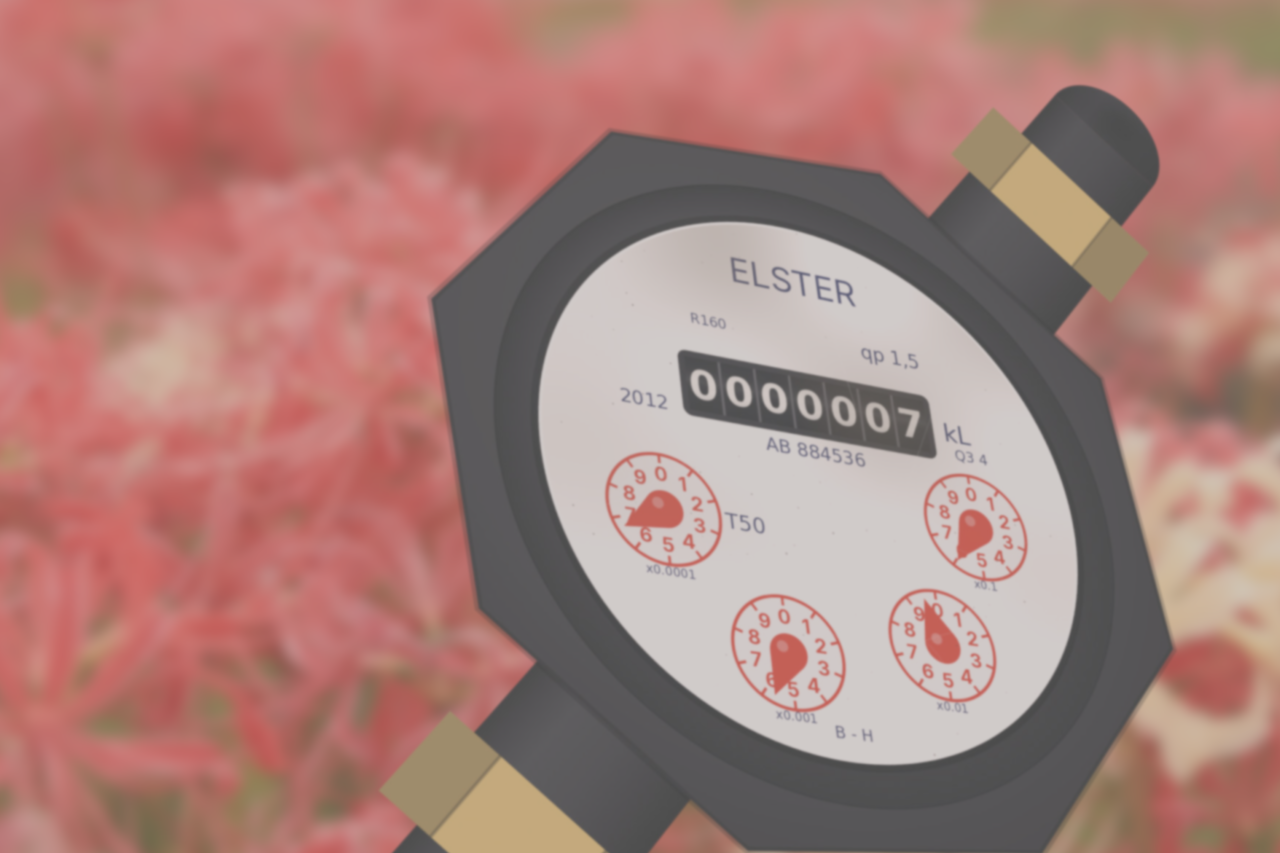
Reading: 7.5956,kL
